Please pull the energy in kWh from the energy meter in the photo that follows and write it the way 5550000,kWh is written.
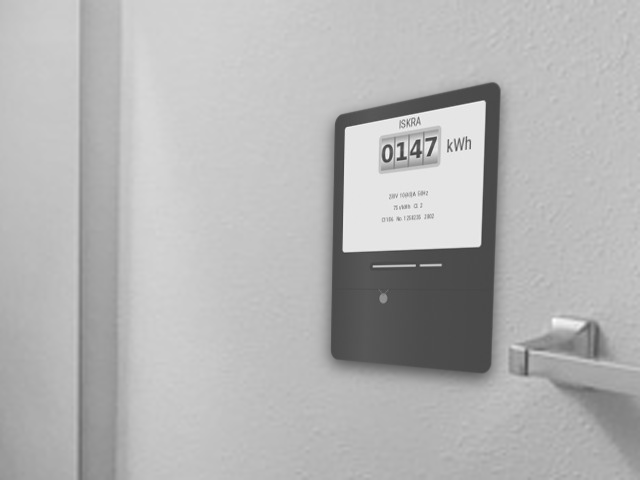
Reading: 147,kWh
